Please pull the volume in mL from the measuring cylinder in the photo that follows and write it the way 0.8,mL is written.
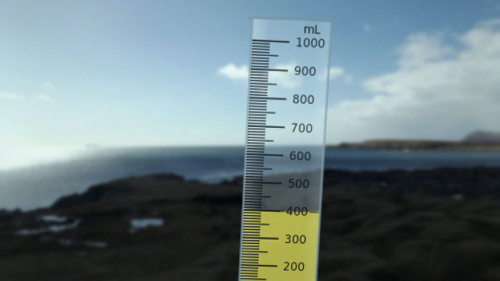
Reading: 400,mL
